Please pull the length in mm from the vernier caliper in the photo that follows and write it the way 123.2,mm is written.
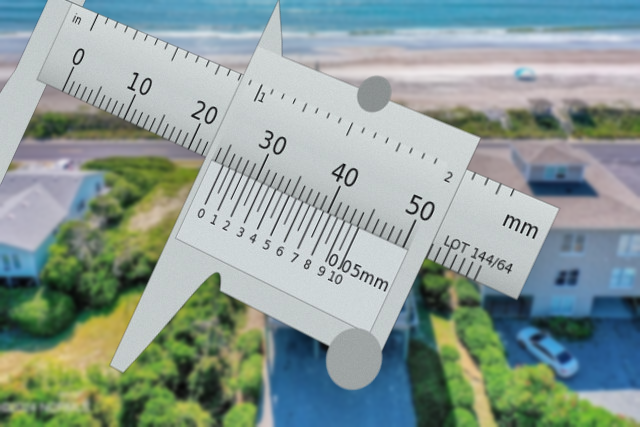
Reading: 25.2,mm
